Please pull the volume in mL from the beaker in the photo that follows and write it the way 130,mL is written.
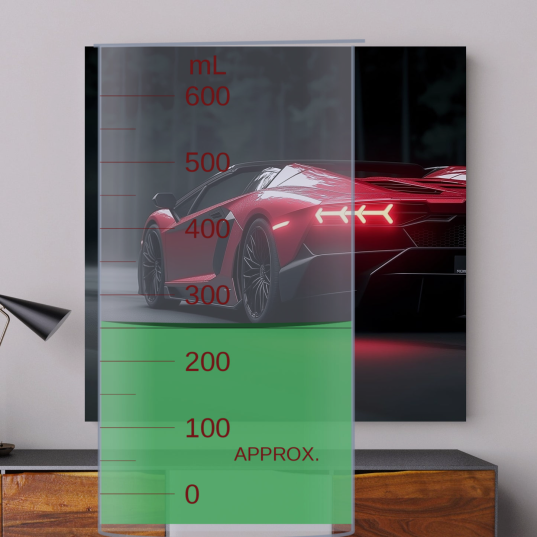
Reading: 250,mL
